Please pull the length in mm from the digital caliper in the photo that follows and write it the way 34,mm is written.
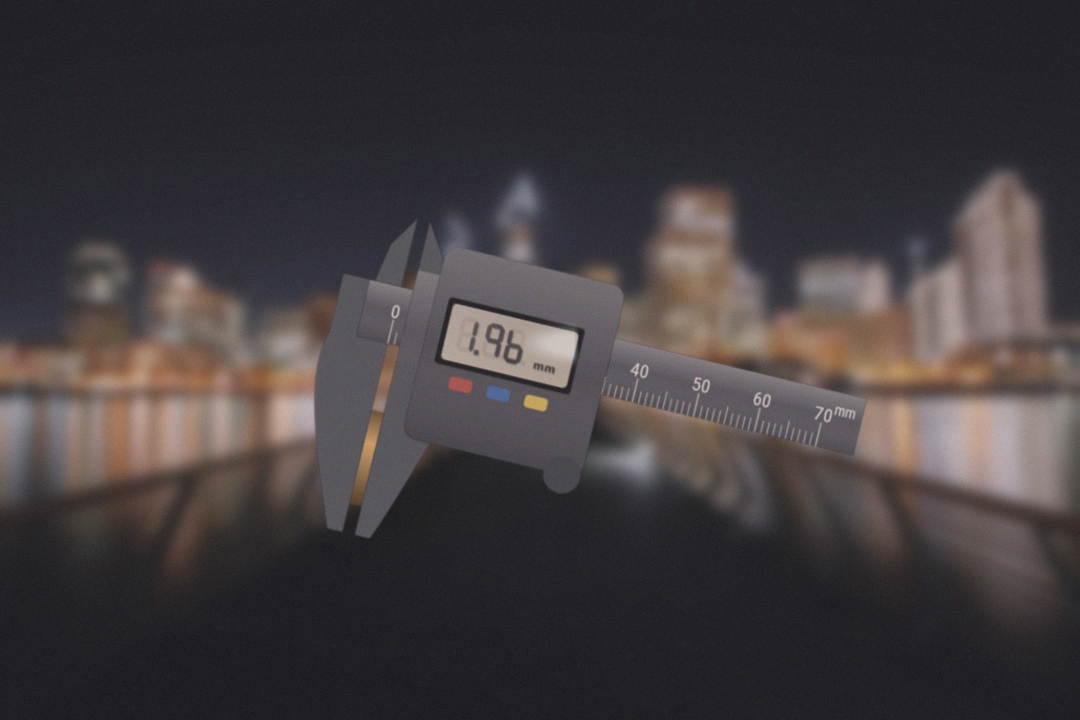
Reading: 1.96,mm
